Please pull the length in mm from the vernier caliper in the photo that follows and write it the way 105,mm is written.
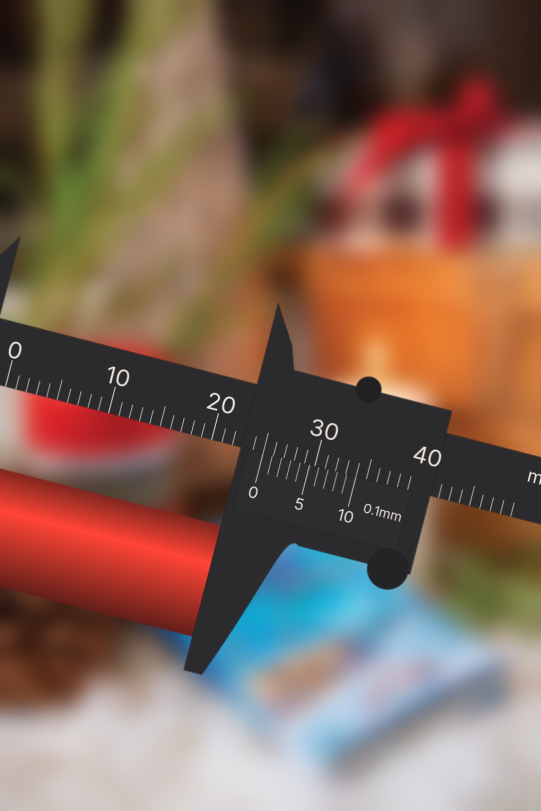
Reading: 25.0,mm
